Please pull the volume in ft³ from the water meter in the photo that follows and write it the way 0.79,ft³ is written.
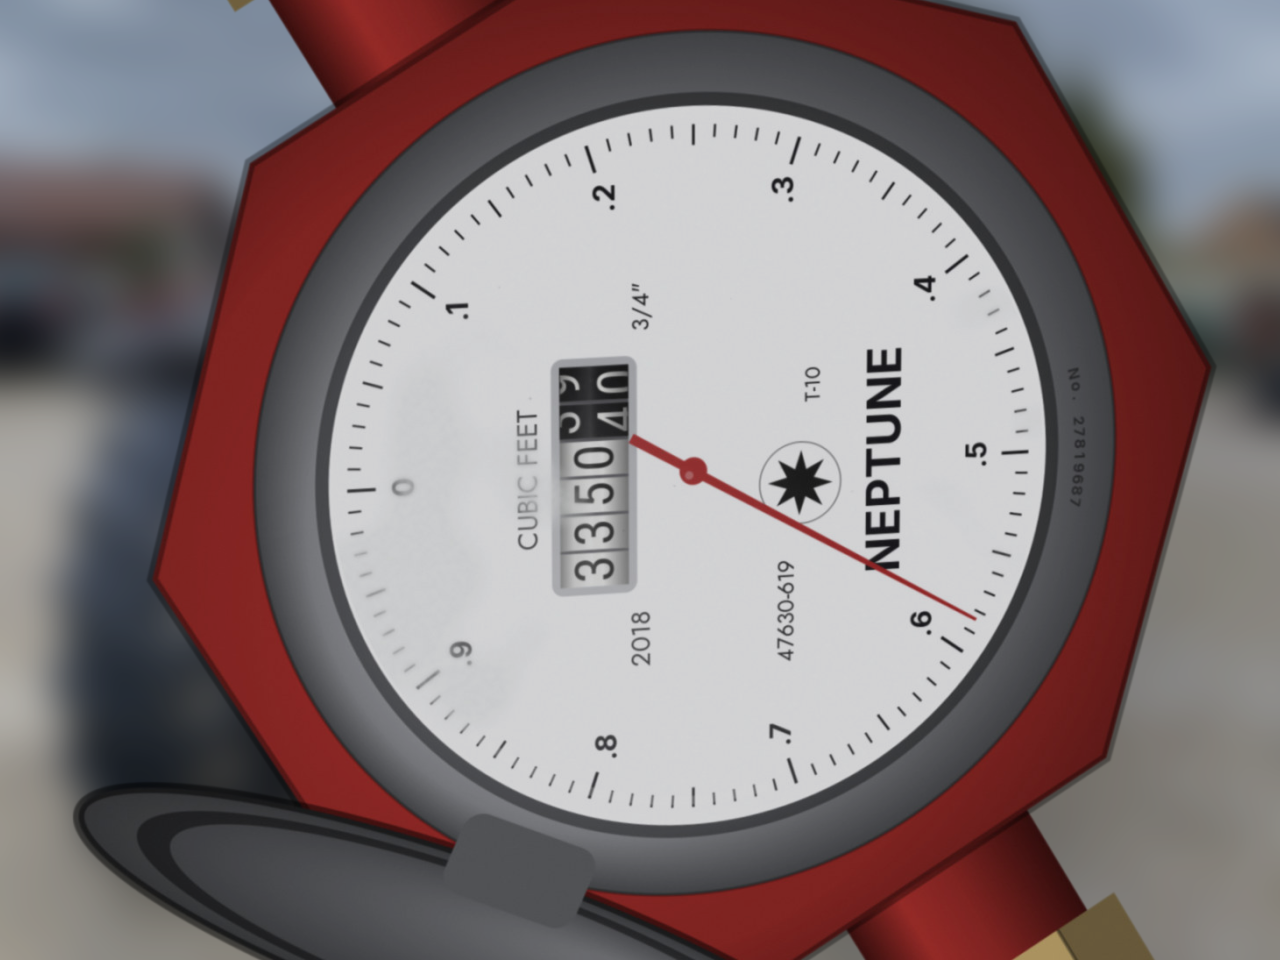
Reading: 335039.58,ft³
